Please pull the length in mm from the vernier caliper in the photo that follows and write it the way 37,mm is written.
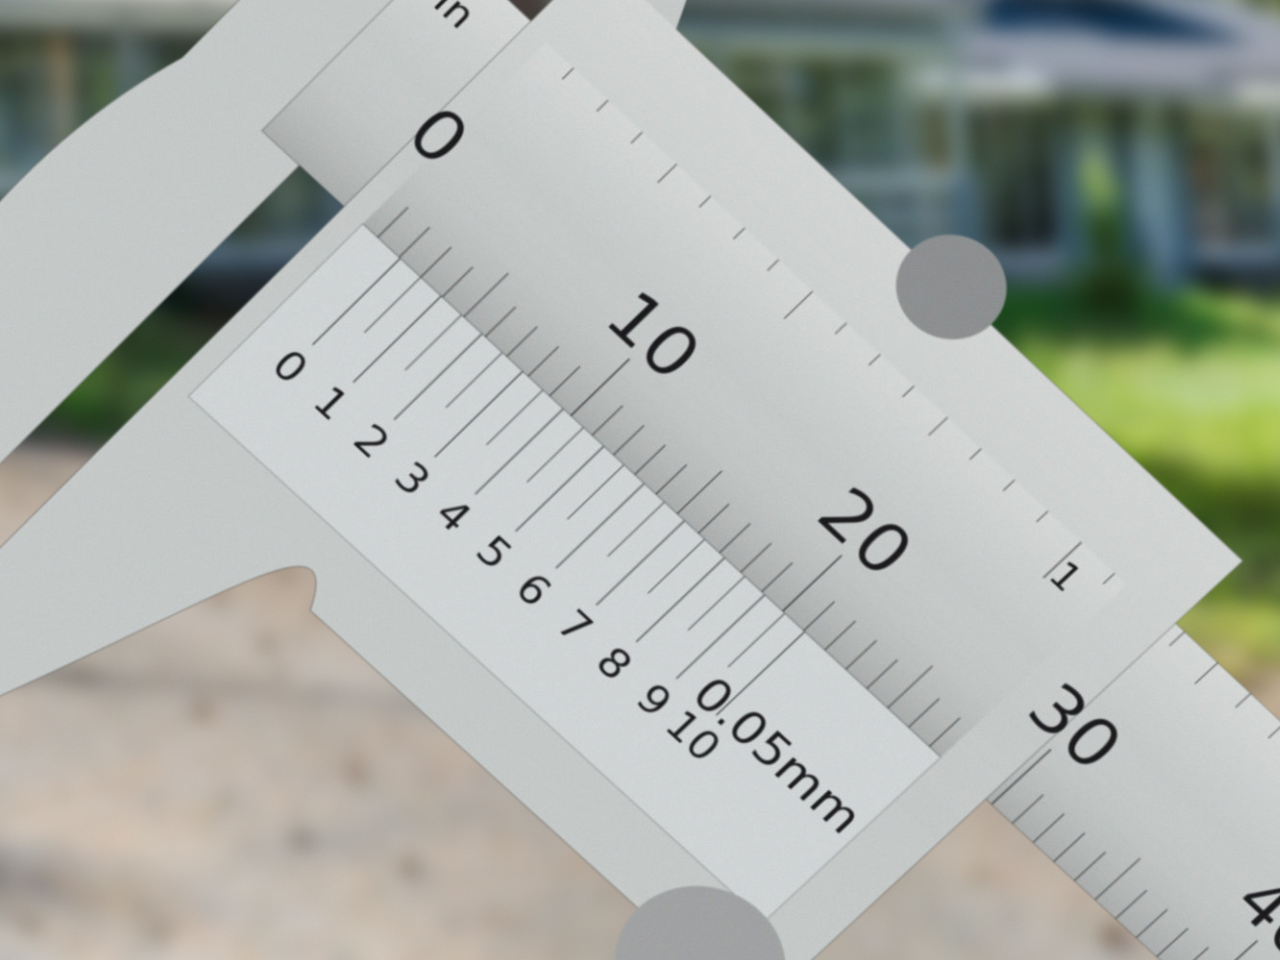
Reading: 2.05,mm
